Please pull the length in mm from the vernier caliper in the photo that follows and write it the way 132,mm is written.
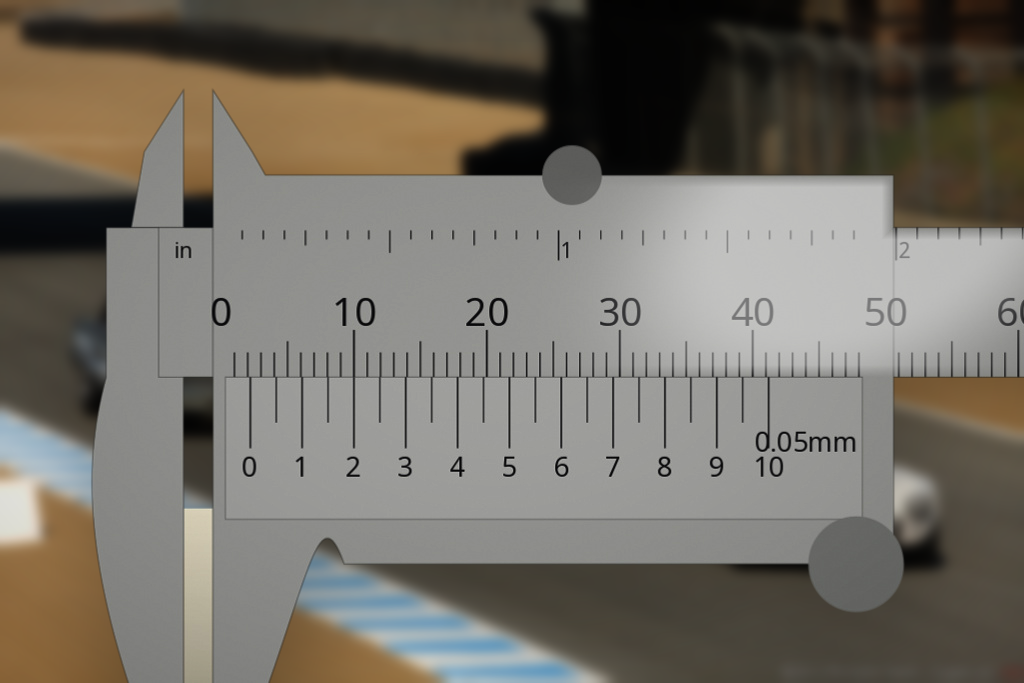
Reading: 2.2,mm
